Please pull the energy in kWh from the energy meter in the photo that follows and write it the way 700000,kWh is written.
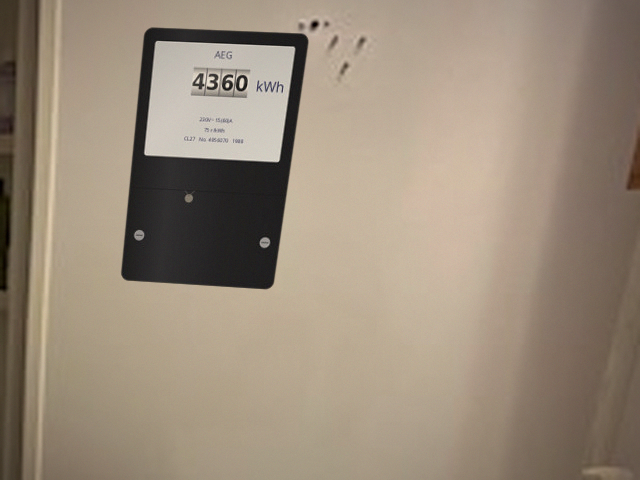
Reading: 4360,kWh
